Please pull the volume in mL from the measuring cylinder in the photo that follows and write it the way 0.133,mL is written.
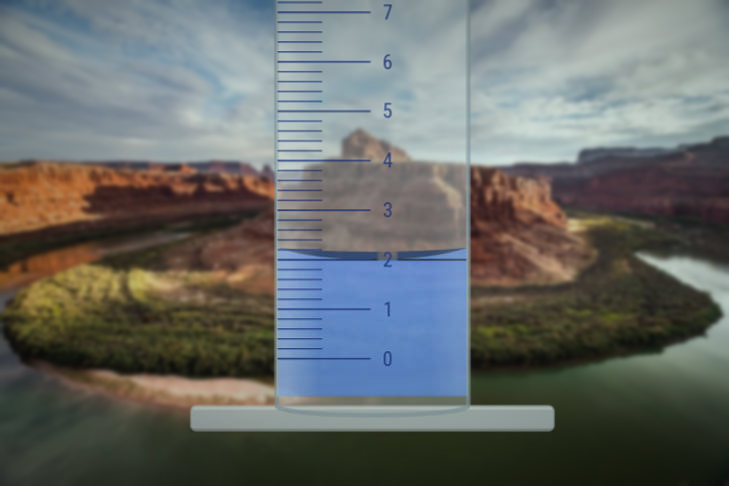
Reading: 2,mL
